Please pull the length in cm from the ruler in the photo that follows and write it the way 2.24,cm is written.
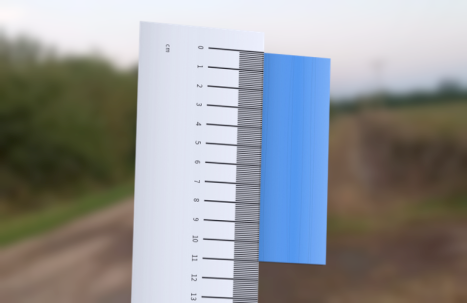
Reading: 11,cm
